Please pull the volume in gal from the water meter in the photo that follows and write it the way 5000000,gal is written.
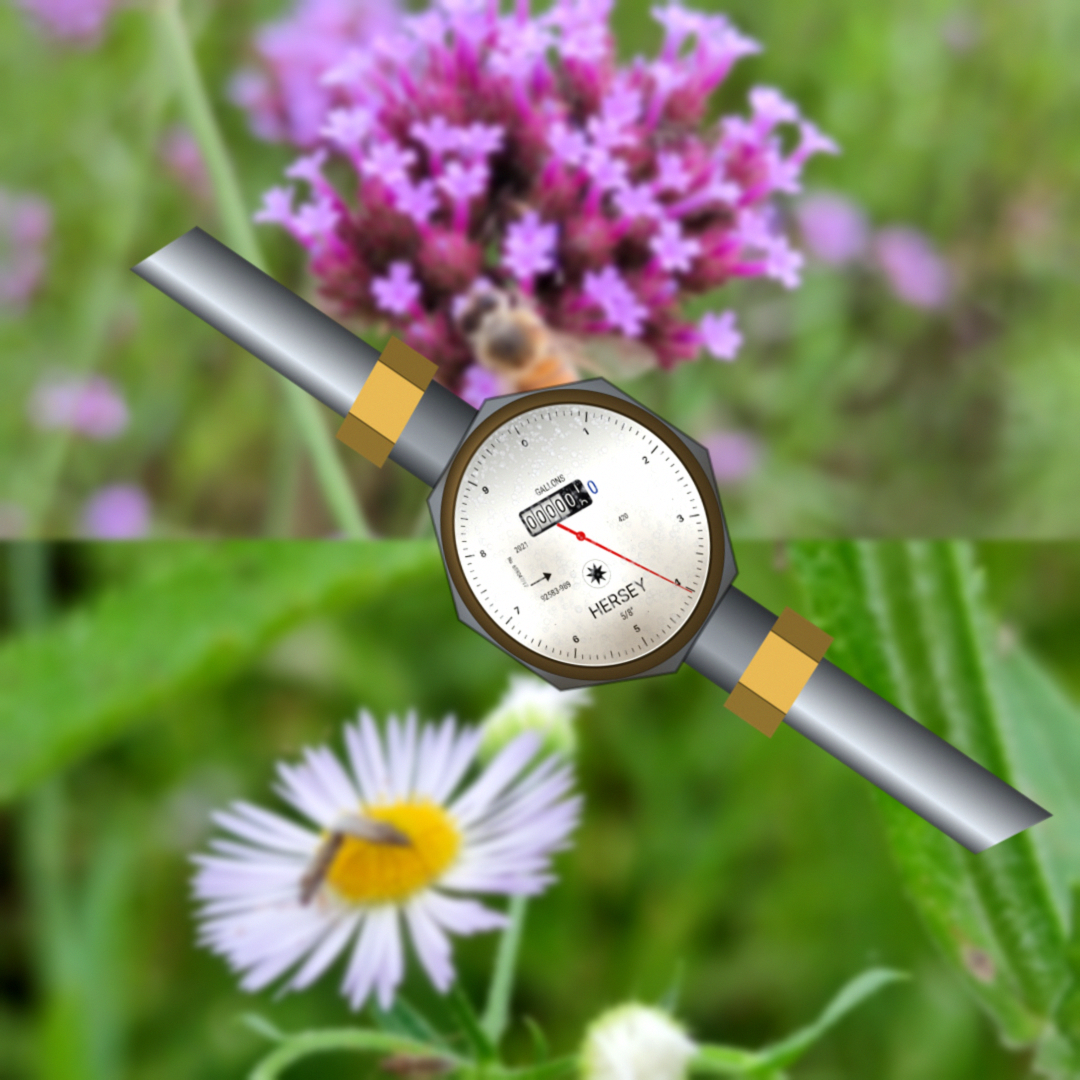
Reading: 14.0,gal
